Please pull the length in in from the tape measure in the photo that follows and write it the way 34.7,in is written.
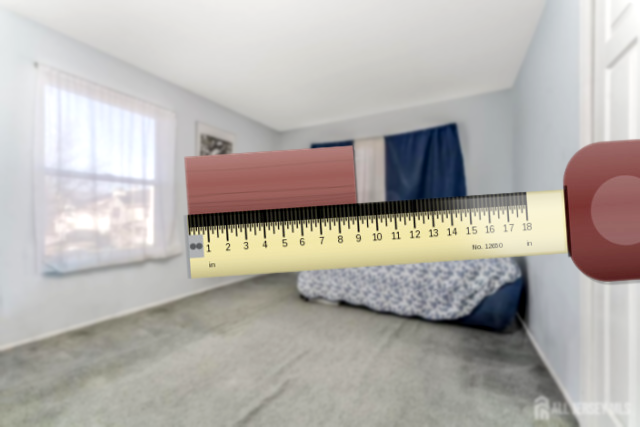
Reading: 9,in
